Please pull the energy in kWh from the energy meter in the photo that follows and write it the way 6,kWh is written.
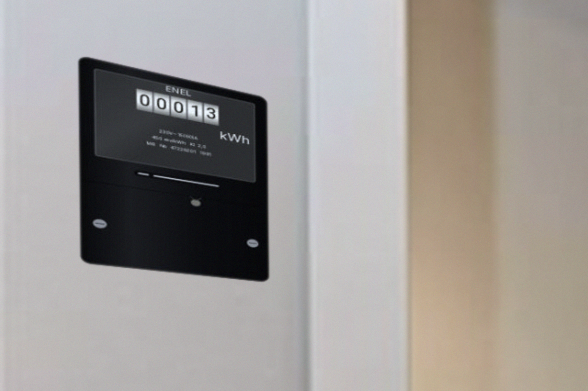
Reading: 13,kWh
